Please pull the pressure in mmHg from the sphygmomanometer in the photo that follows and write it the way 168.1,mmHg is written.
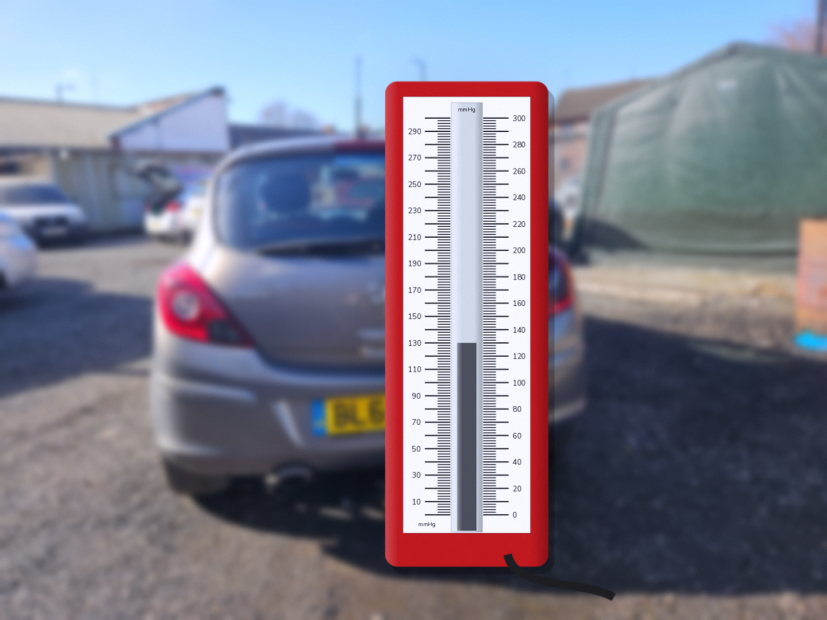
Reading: 130,mmHg
